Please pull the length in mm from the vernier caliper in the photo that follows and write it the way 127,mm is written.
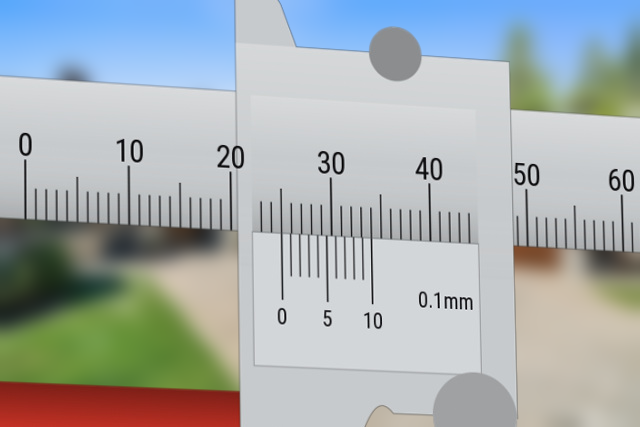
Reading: 25.0,mm
